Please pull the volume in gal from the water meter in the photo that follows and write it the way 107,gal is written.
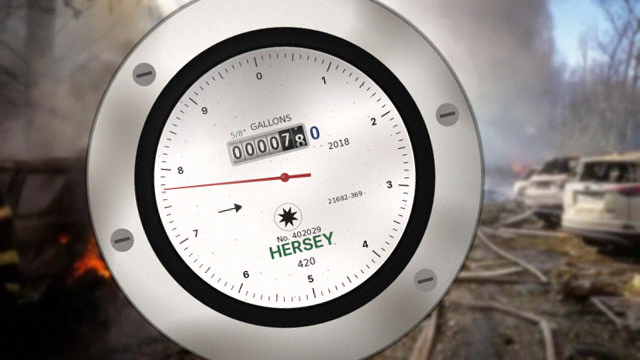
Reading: 777.7,gal
